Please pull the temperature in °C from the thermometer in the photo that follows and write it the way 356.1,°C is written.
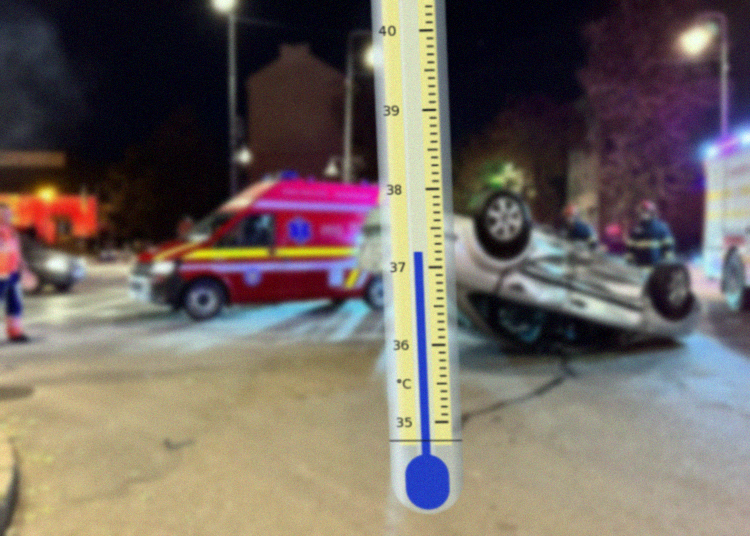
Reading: 37.2,°C
